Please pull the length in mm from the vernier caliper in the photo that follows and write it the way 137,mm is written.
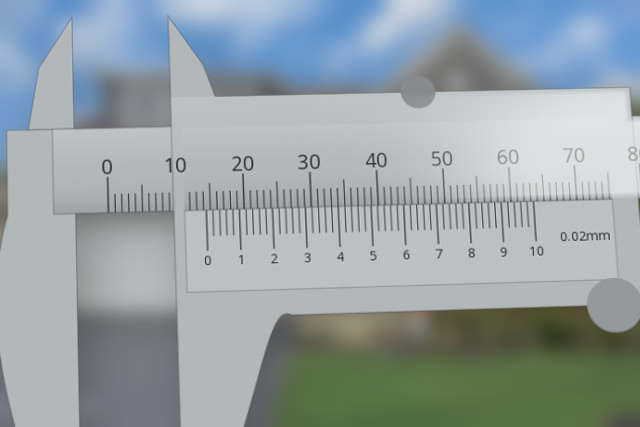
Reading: 14.4,mm
